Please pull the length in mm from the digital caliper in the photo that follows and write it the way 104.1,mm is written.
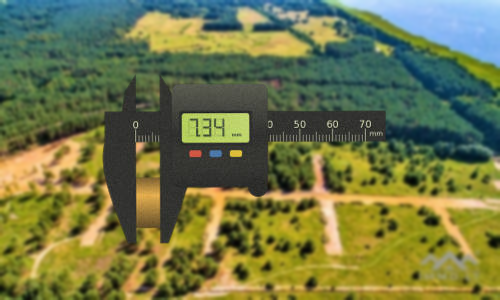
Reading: 7.34,mm
